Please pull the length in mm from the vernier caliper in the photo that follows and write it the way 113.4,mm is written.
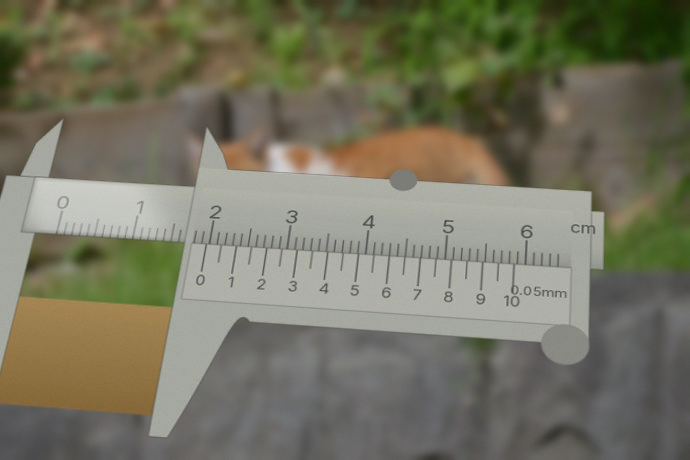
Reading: 19.6,mm
